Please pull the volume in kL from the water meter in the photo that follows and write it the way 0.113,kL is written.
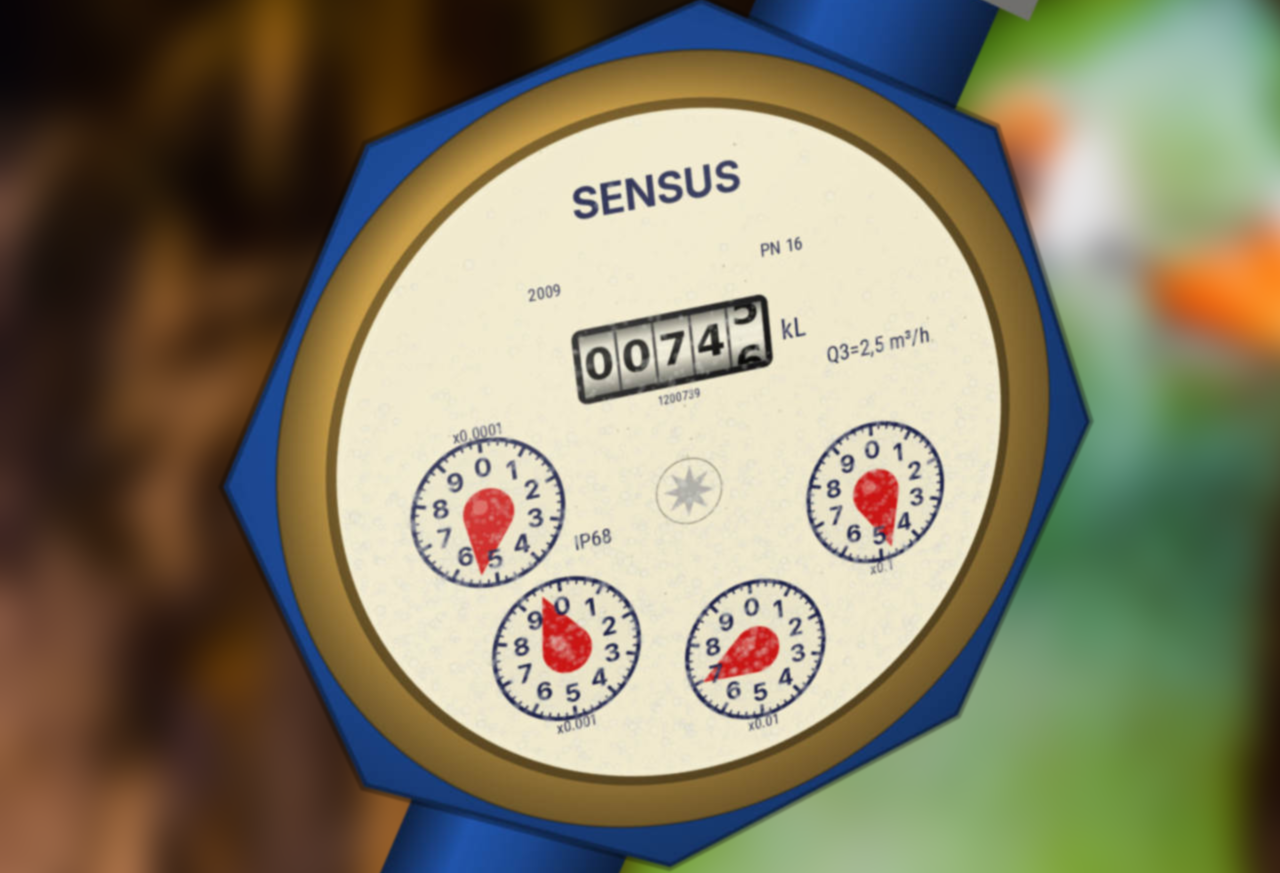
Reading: 745.4695,kL
